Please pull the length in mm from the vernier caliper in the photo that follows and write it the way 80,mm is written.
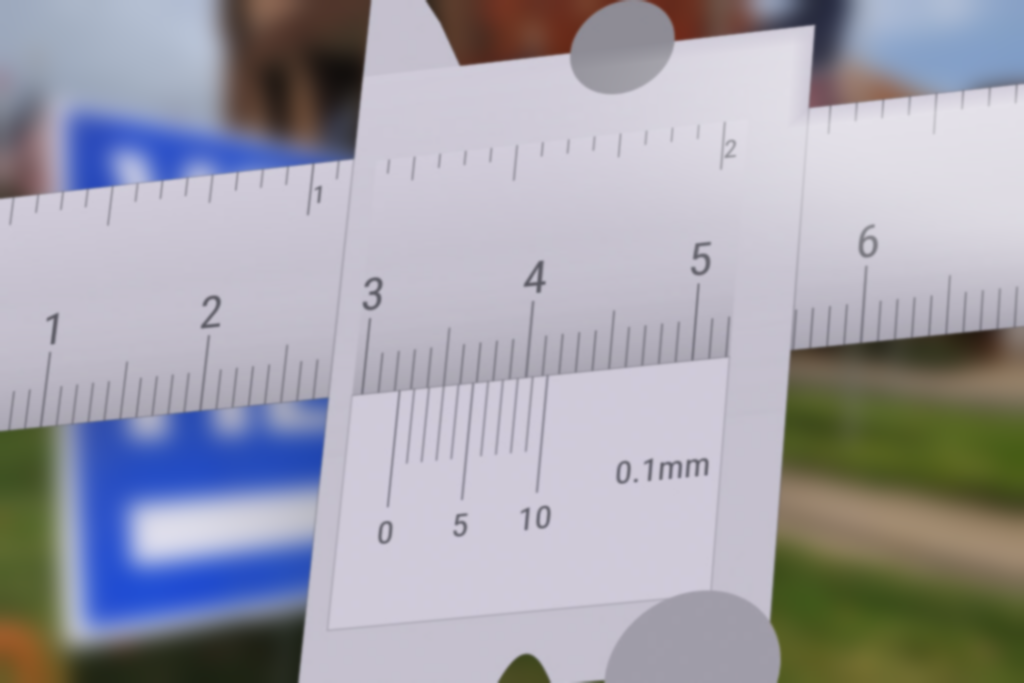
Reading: 32.3,mm
